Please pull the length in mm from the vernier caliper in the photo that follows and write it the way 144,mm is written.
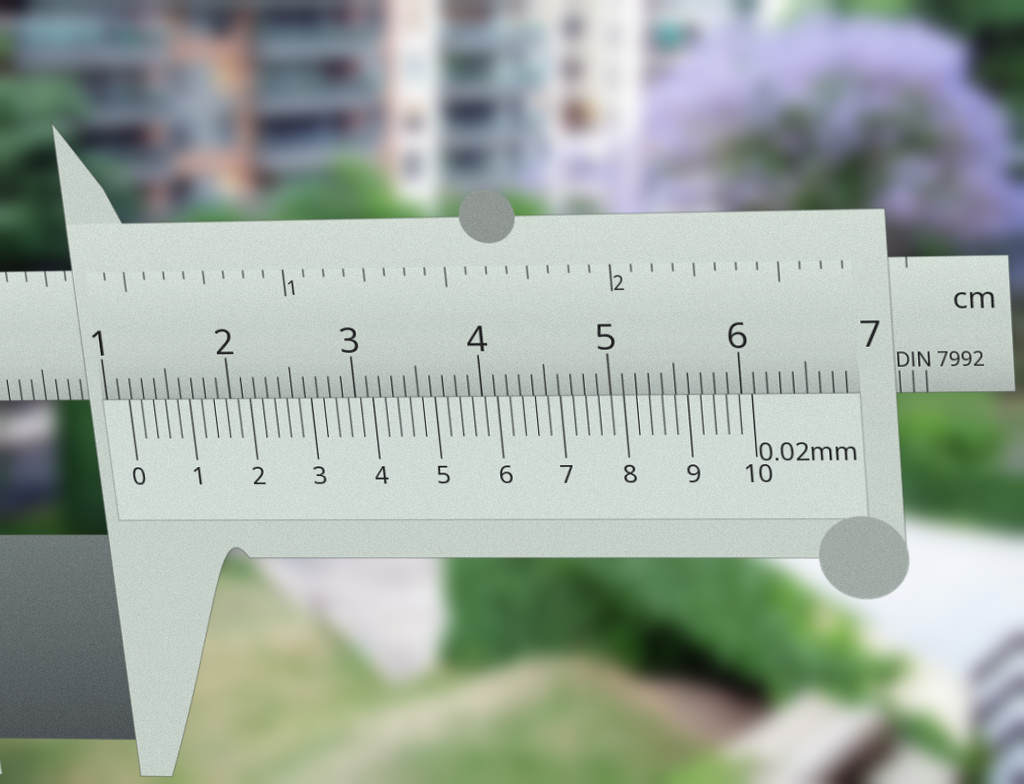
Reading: 11.8,mm
